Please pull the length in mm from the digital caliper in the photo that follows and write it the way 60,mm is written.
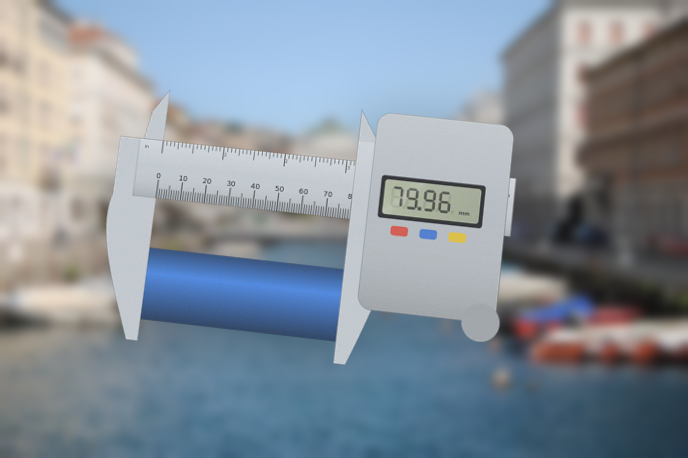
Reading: 79.96,mm
